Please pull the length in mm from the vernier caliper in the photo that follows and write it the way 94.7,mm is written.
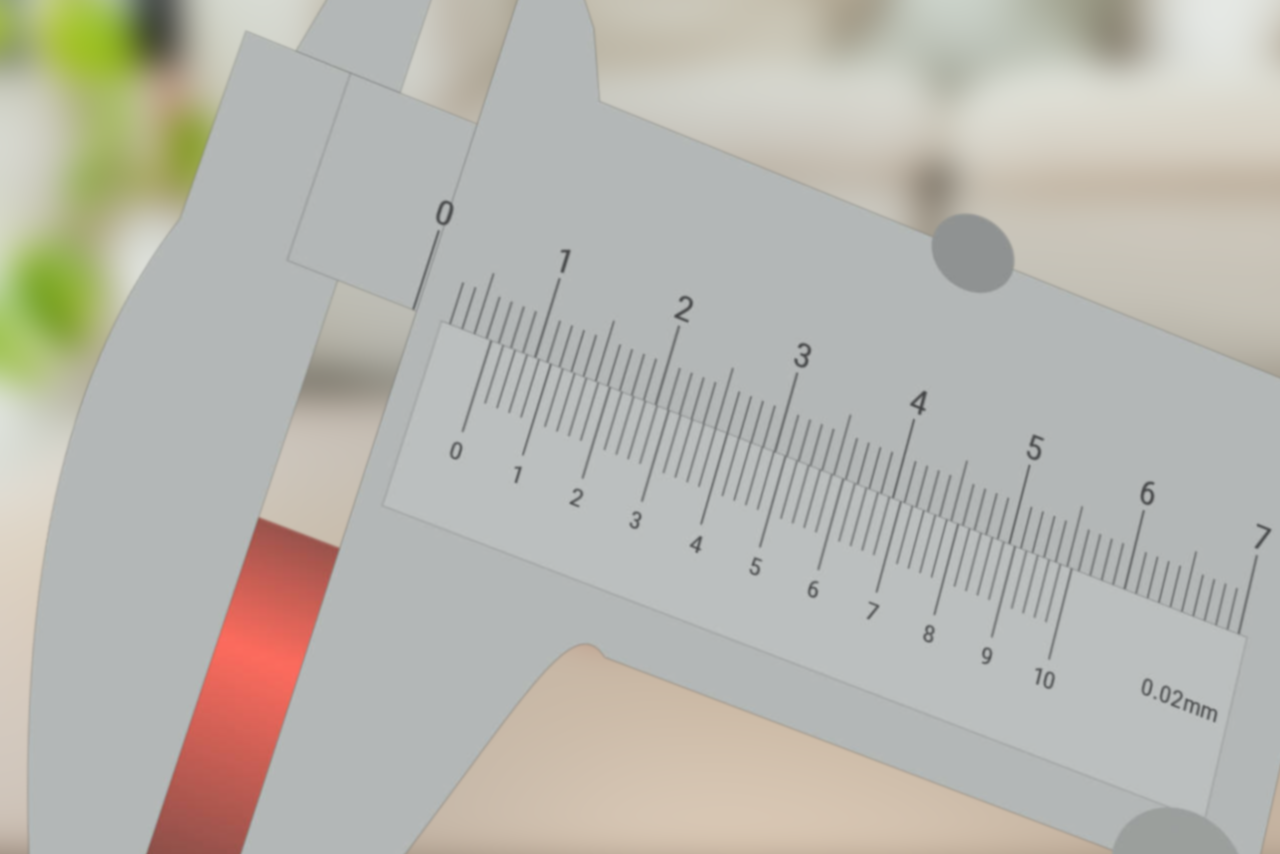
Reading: 6.4,mm
